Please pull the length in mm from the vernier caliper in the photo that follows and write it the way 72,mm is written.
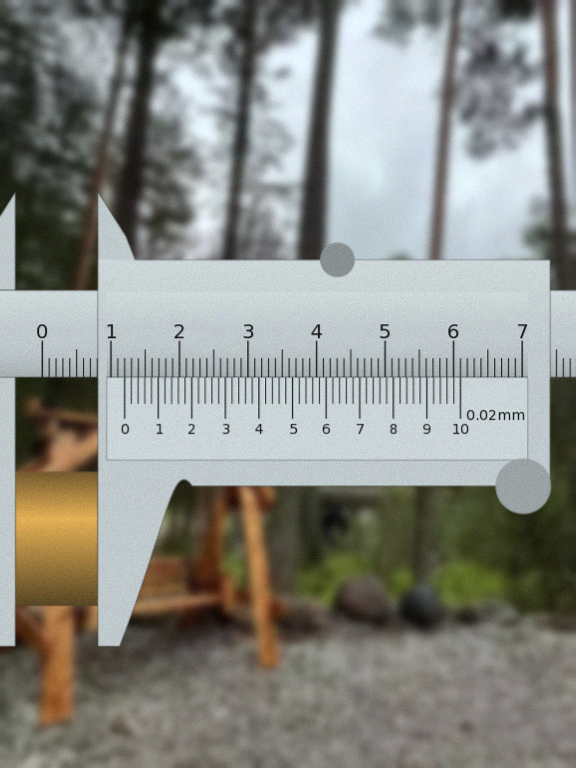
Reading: 12.0,mm
